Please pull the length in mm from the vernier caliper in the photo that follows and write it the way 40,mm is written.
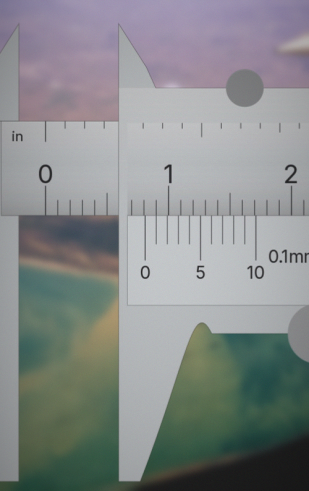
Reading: 8.1,mm
